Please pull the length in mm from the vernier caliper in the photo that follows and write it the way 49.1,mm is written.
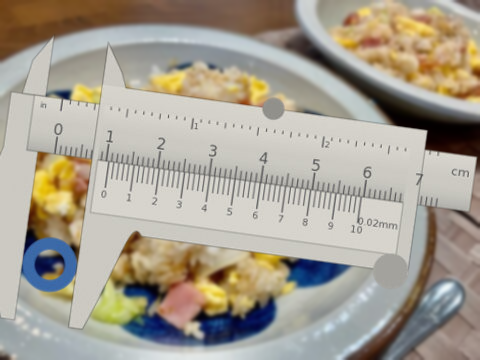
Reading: 10.5,mm
